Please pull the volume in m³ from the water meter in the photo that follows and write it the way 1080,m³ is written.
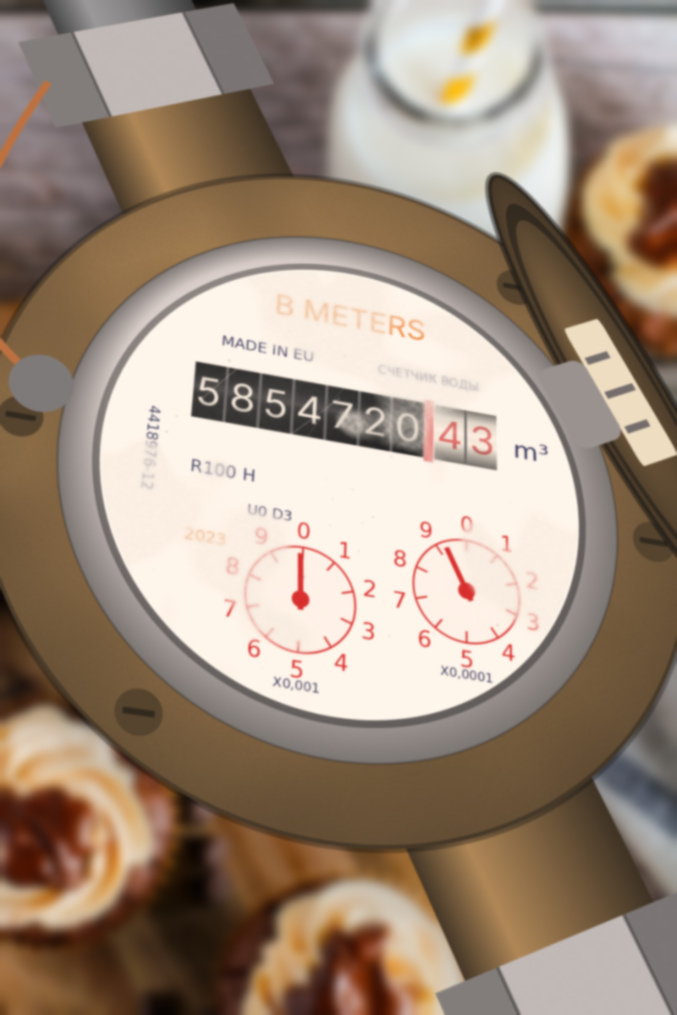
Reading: 5854720.4299,m³
